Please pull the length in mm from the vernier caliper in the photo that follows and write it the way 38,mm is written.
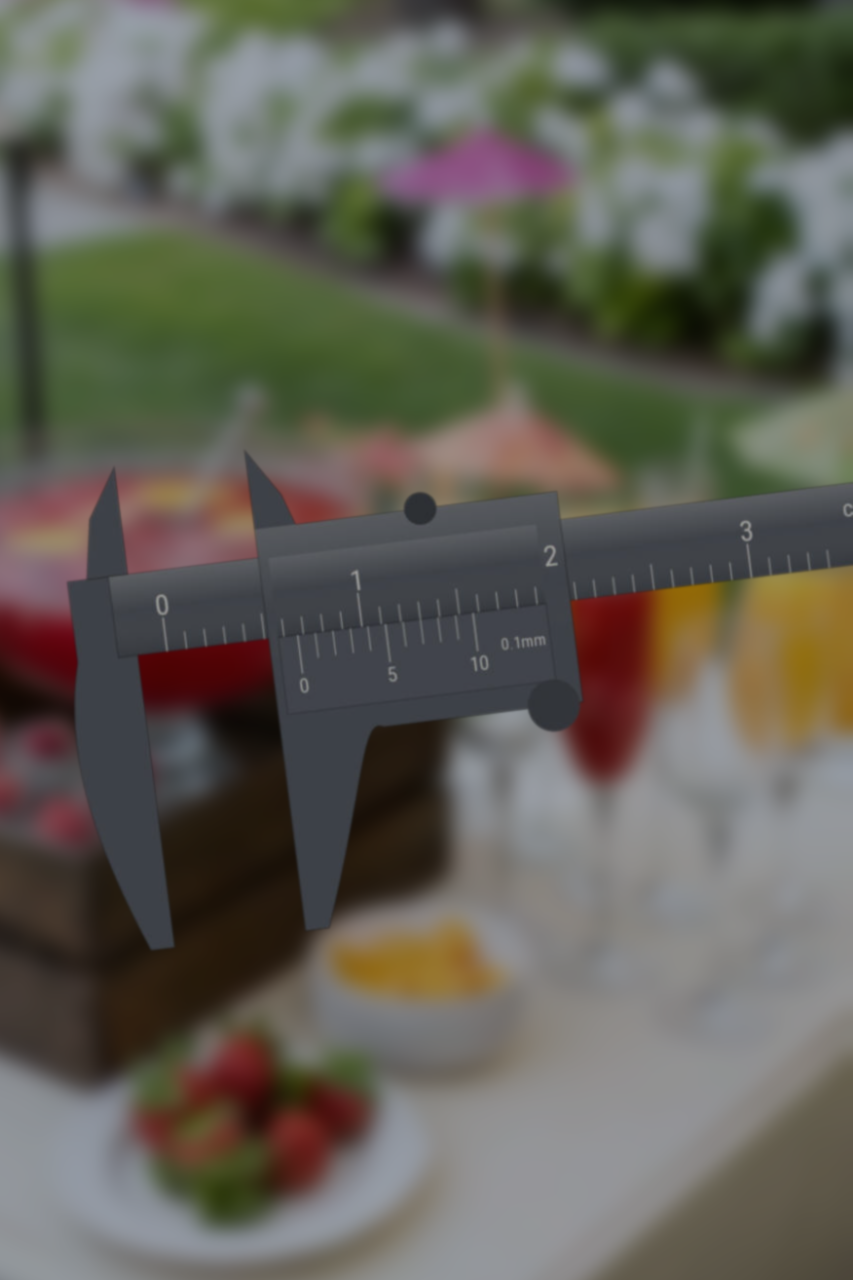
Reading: 6.7,mm
